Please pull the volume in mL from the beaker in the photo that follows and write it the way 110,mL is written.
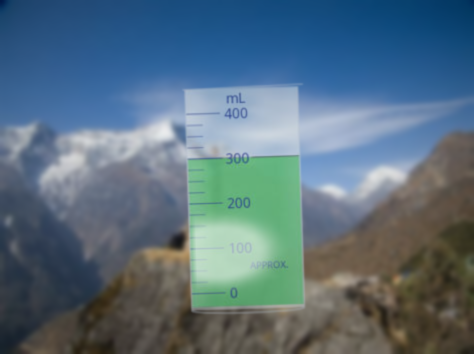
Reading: 300,mL
